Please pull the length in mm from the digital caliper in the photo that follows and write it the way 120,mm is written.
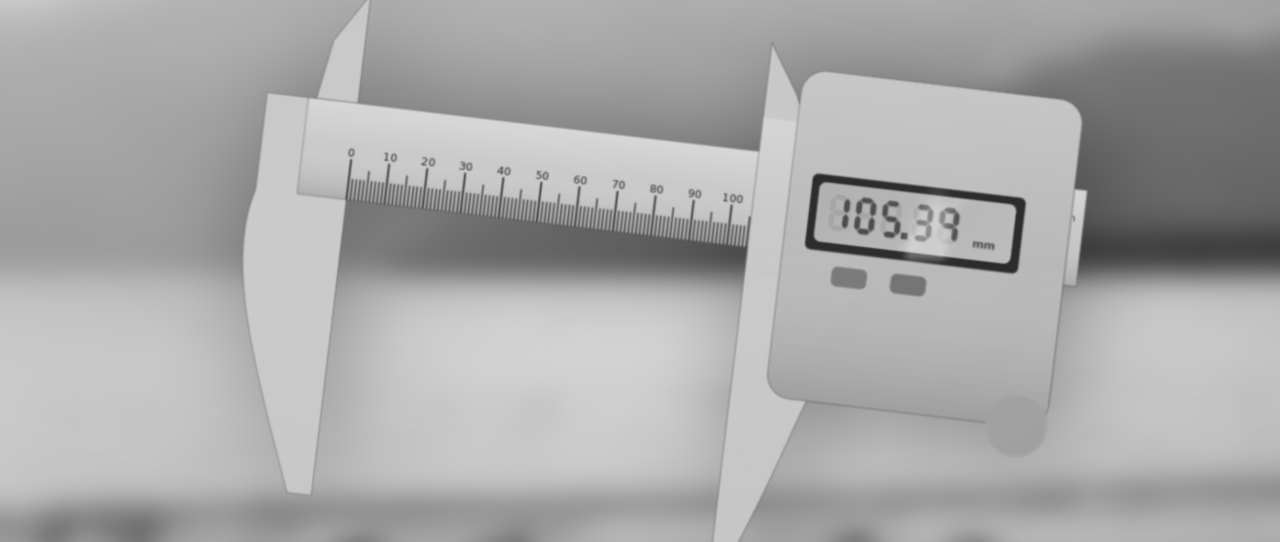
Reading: 105.39,mm
